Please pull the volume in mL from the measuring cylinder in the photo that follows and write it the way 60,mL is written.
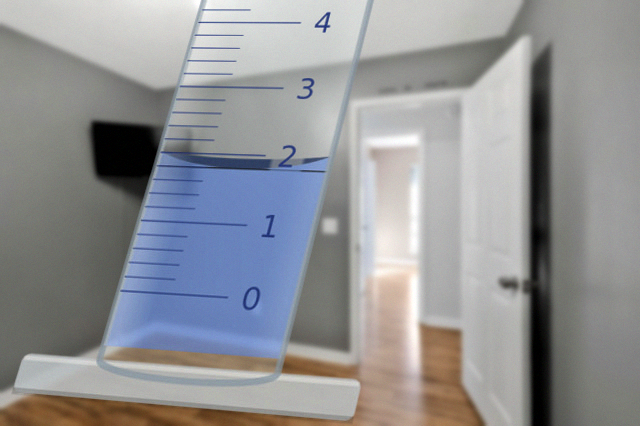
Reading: 1.8,mL
